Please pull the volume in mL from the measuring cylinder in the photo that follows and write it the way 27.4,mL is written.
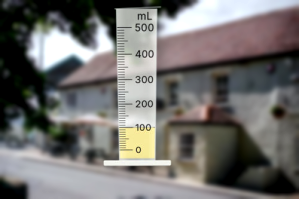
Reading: 100,mL
